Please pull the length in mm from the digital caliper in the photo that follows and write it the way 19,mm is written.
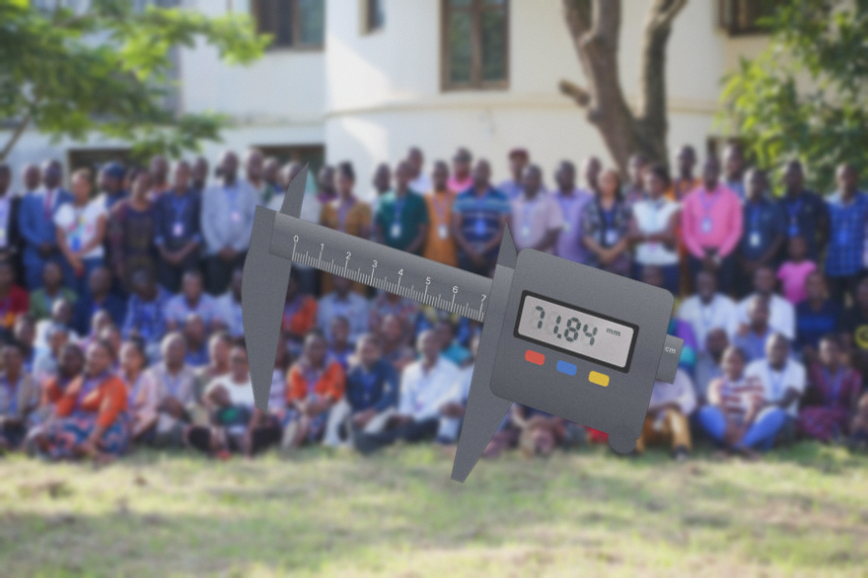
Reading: 71.84,mm
